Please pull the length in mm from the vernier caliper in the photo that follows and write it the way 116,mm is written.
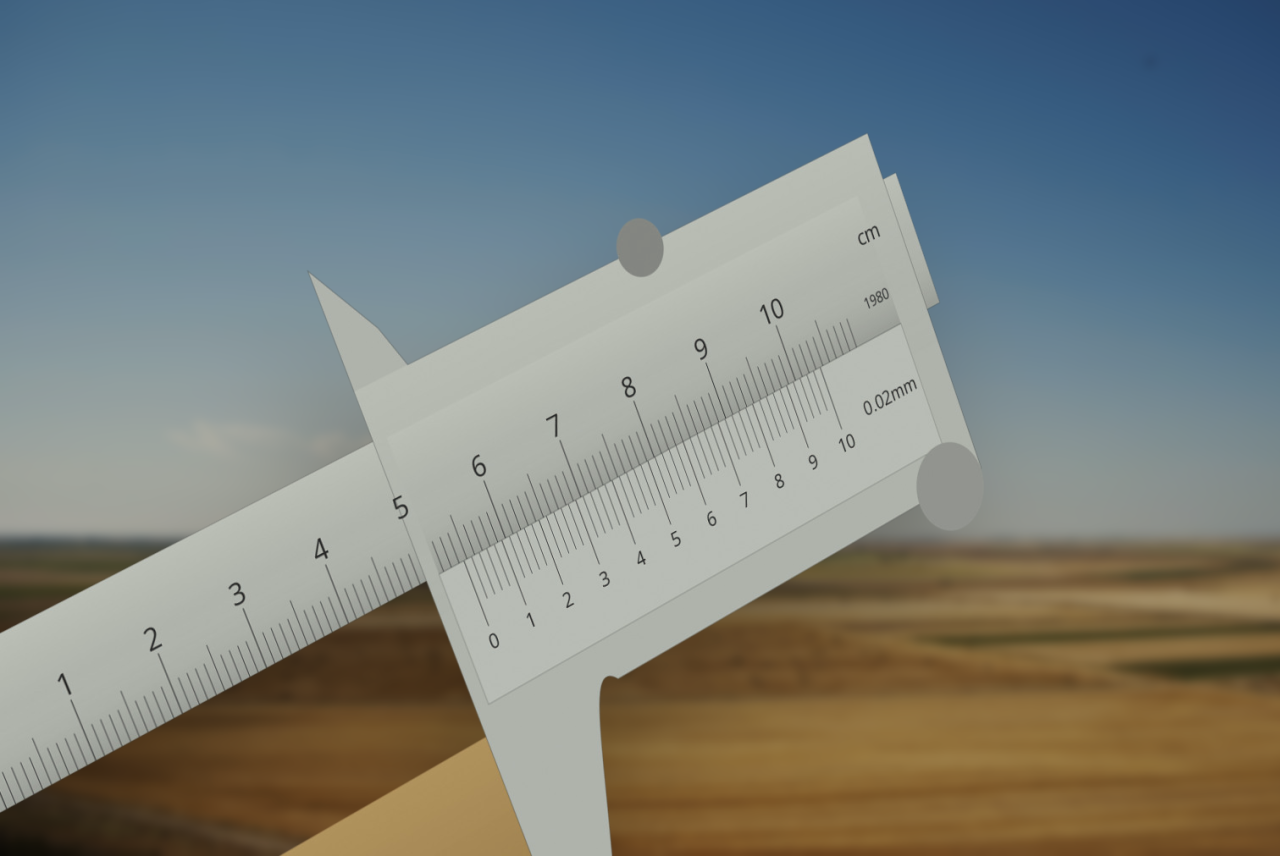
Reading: 54.6,mm
